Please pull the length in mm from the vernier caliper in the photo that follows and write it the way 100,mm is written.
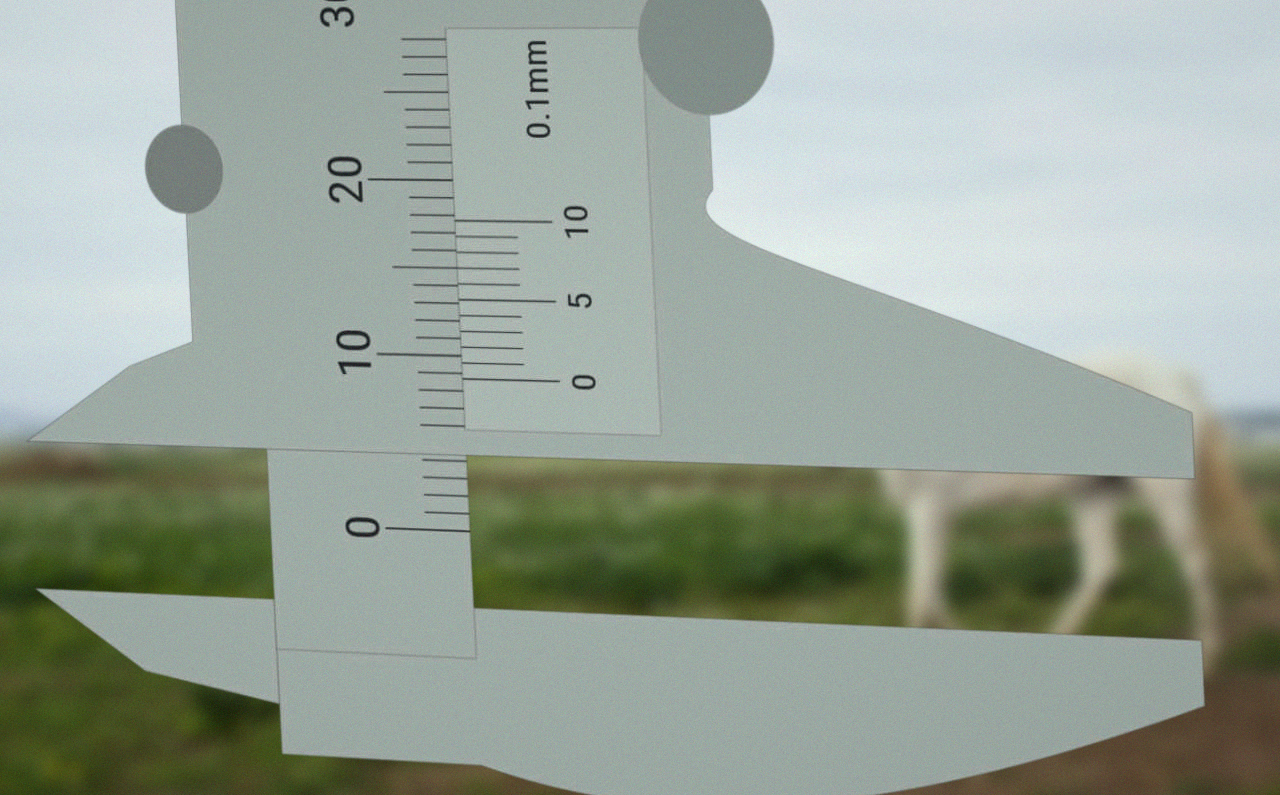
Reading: 8.7,mm
